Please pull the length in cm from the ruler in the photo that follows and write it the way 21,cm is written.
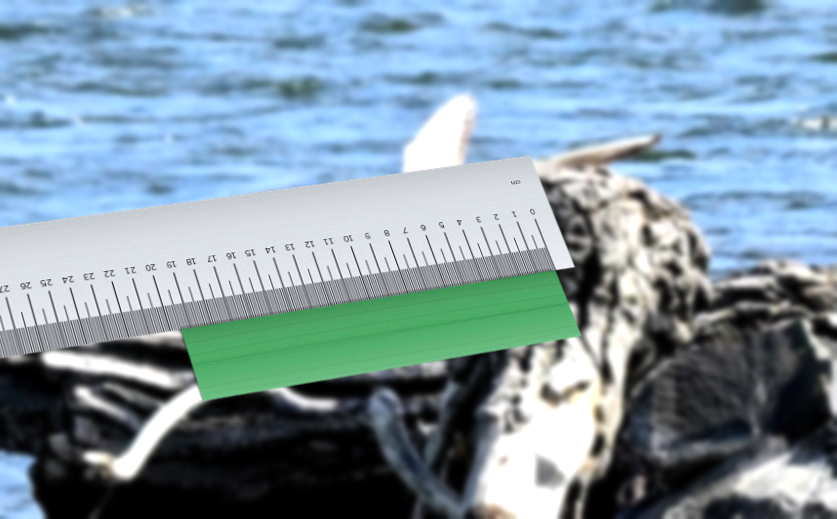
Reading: 19.5,cm
